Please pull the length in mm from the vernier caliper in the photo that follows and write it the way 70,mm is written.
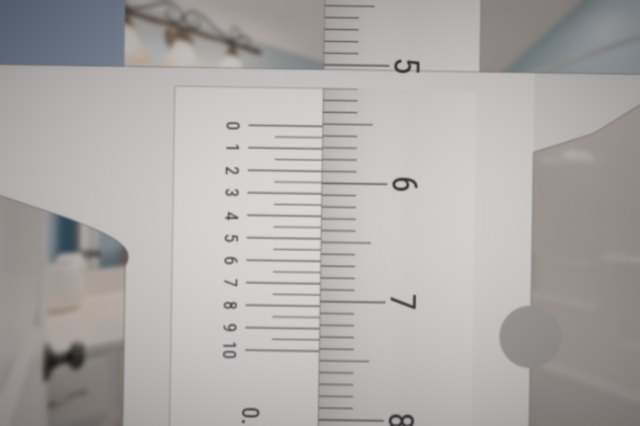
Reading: 55.2,mm
